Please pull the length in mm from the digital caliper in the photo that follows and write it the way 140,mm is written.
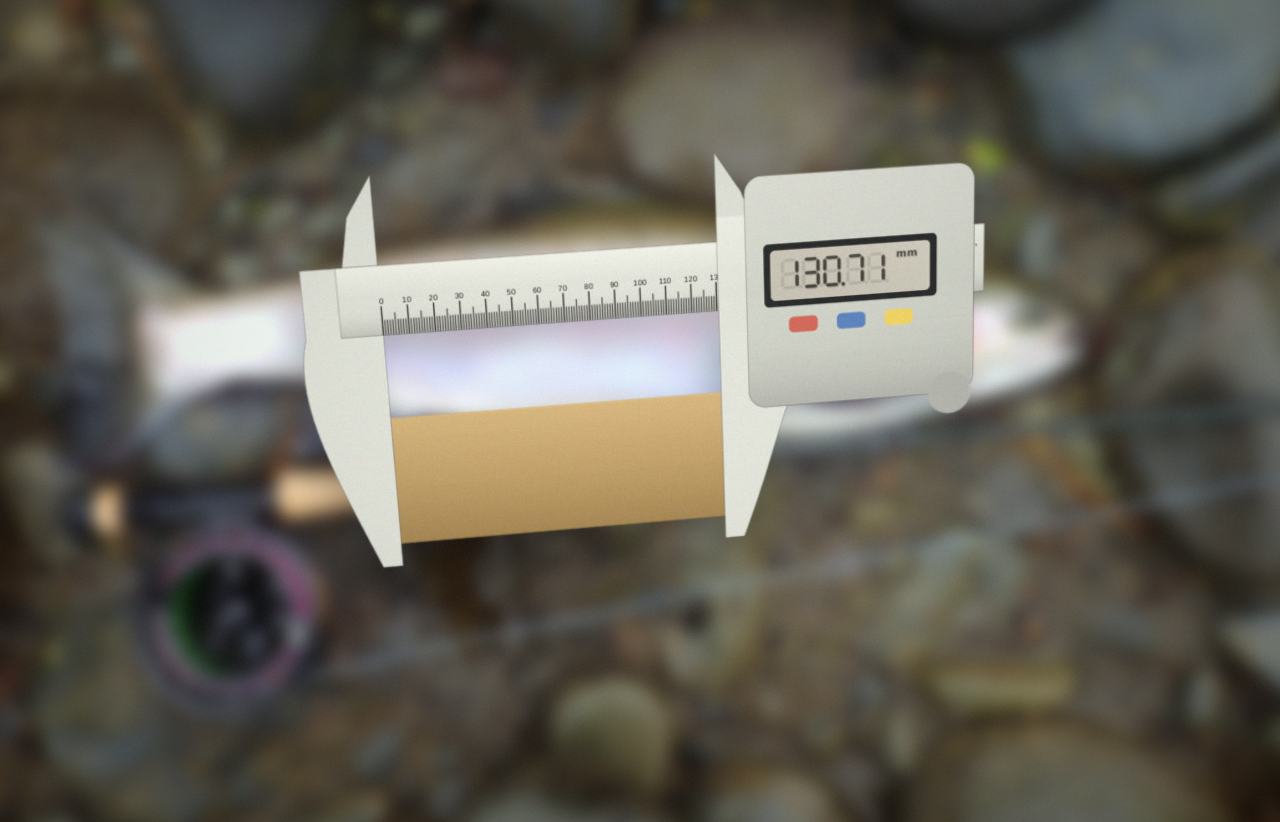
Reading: 130.71,mm
